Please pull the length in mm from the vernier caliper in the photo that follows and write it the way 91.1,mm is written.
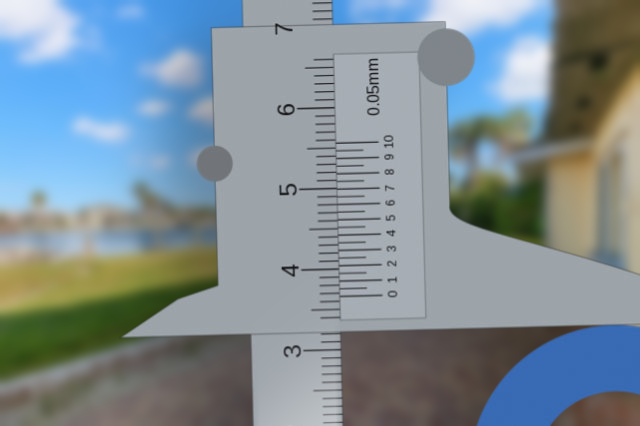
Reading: 36.6,mm
